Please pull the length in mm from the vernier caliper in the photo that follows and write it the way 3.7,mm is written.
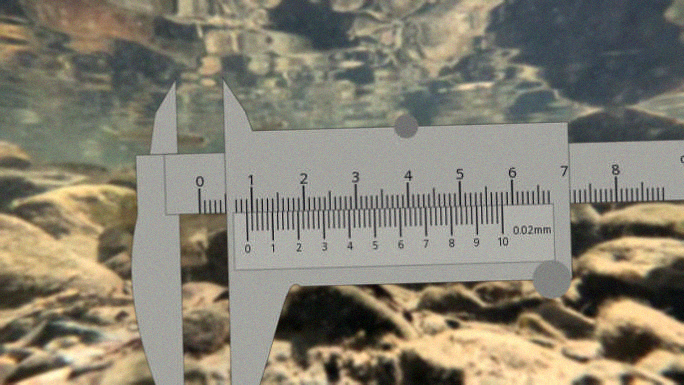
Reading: 9.0,mm
